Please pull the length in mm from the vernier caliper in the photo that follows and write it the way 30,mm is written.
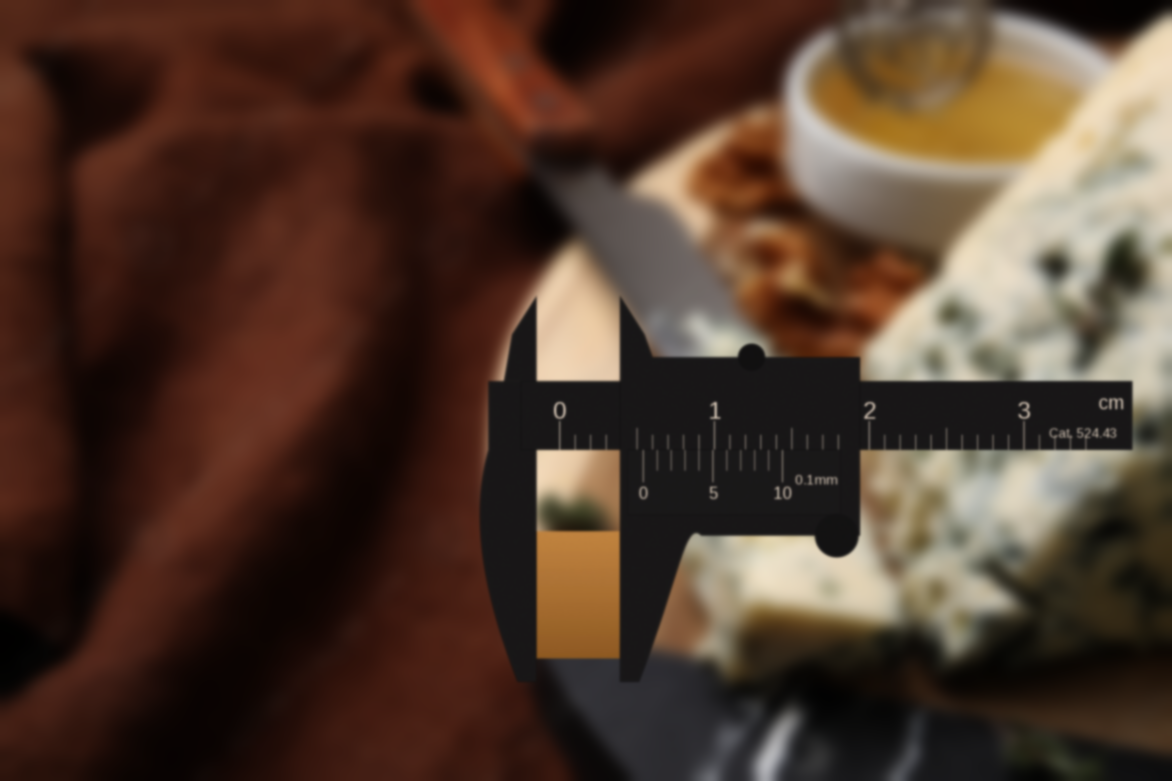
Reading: 5.4,mm
